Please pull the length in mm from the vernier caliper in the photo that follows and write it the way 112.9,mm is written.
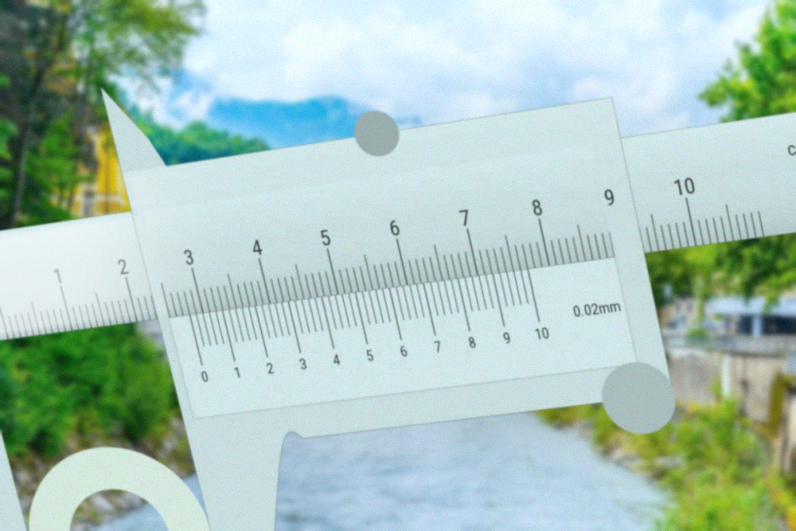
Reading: 28.0,mm
